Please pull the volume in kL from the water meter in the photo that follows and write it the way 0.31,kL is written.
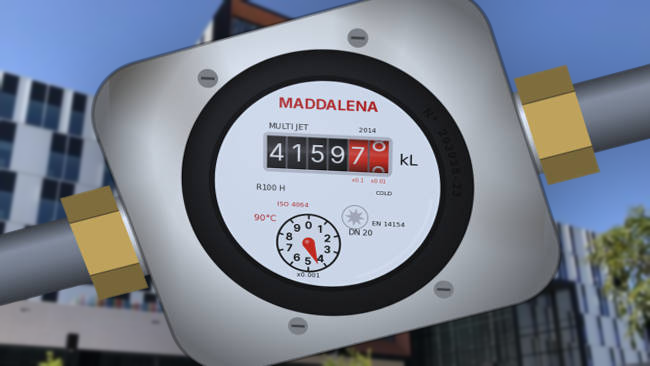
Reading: 4159.784,kL
